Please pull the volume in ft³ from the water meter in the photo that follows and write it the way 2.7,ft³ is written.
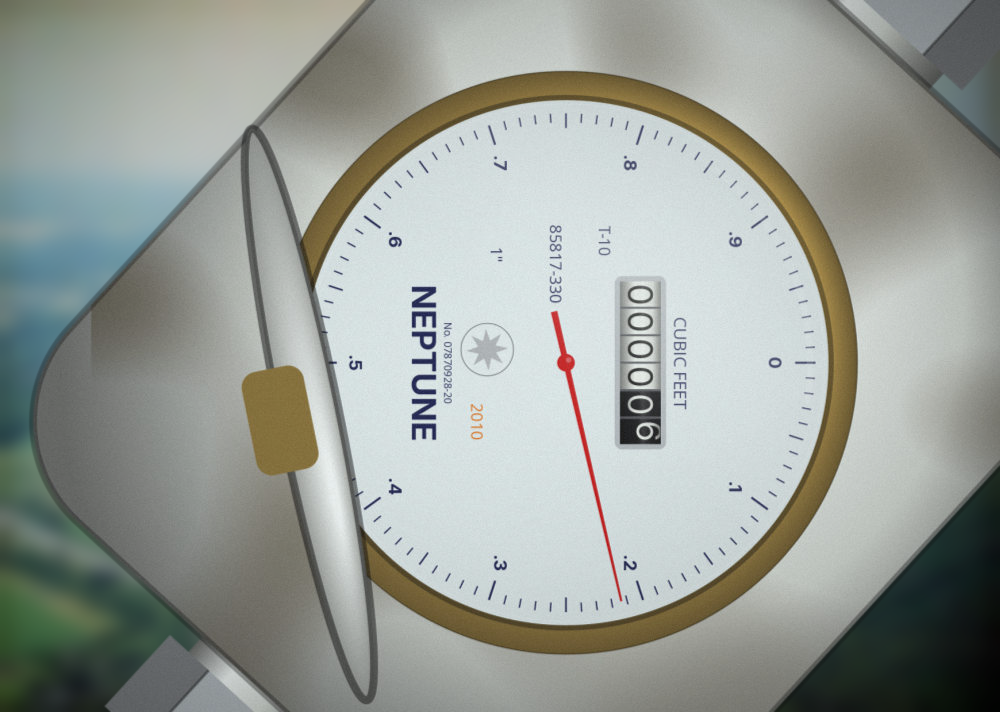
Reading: 6.21,ft³
